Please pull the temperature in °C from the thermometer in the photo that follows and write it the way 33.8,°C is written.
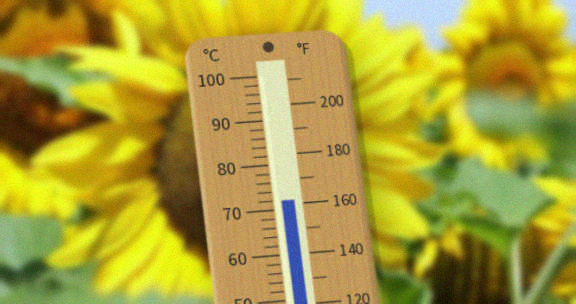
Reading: 72,°C
